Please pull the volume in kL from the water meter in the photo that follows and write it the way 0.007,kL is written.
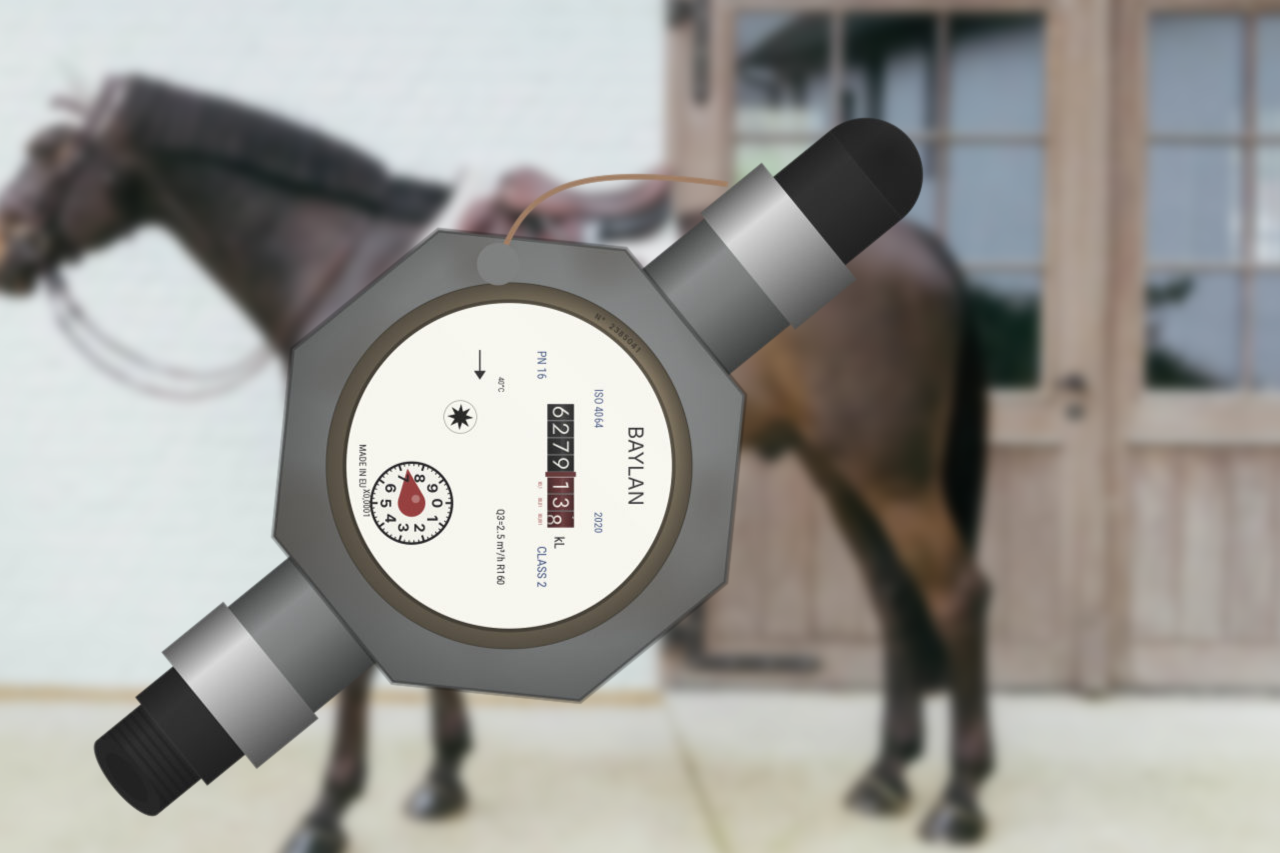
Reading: 6279.1377,kL
